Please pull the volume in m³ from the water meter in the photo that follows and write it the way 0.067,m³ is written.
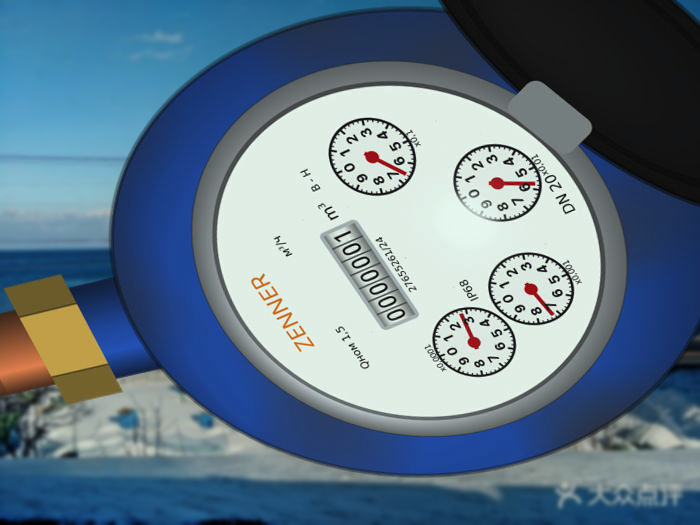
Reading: 1.6572,m³
